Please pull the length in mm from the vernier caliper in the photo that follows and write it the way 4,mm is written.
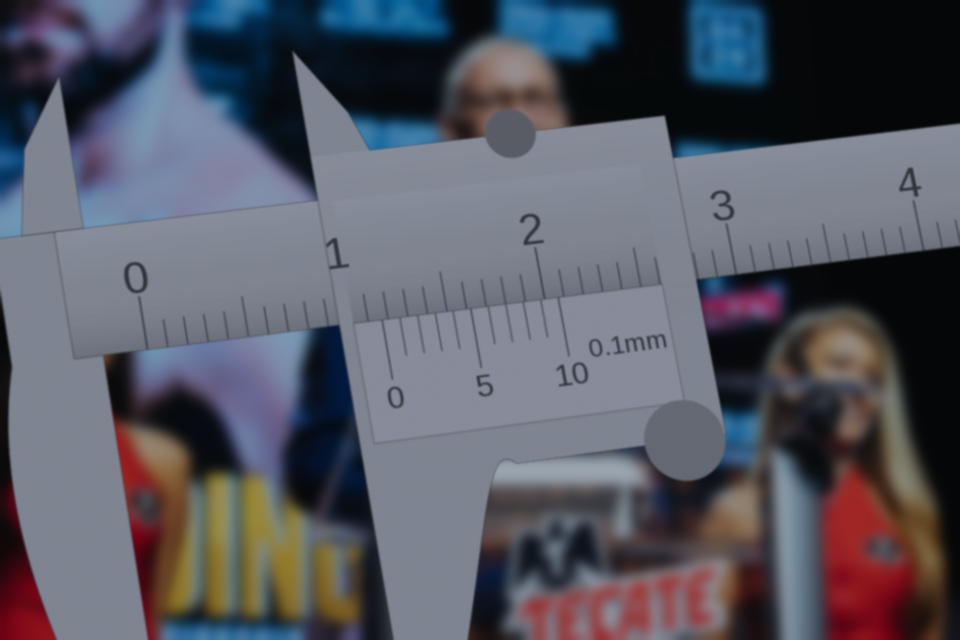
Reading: 11.7,mm
